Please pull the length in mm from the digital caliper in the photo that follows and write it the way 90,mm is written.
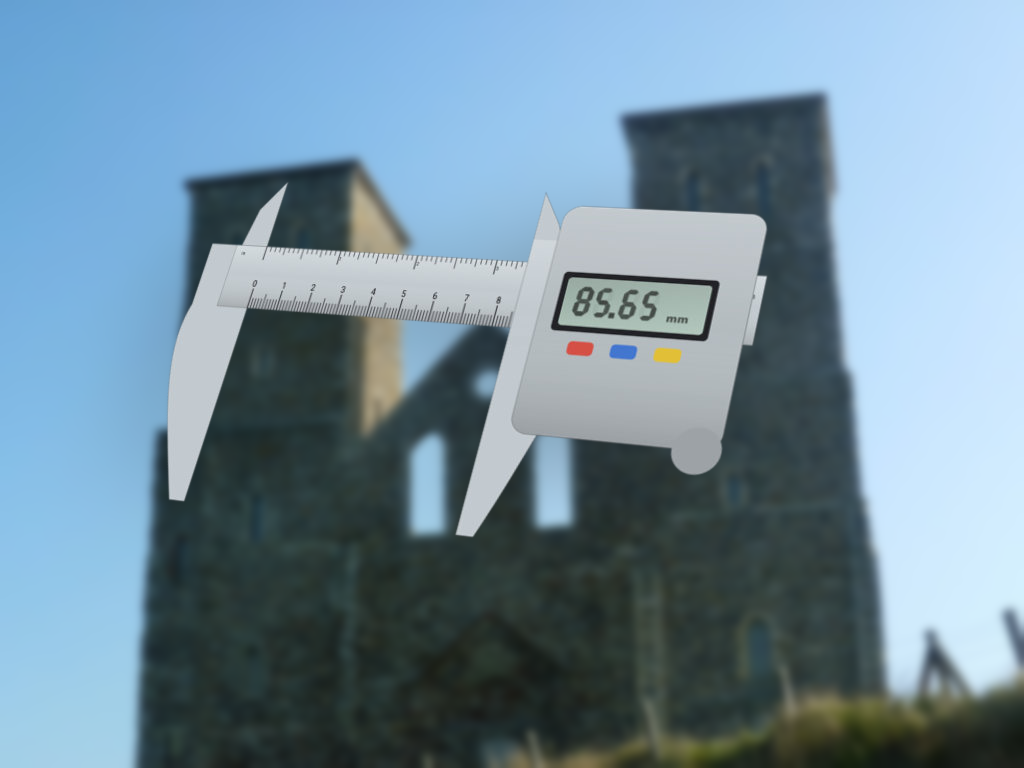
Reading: 85.65,mm
